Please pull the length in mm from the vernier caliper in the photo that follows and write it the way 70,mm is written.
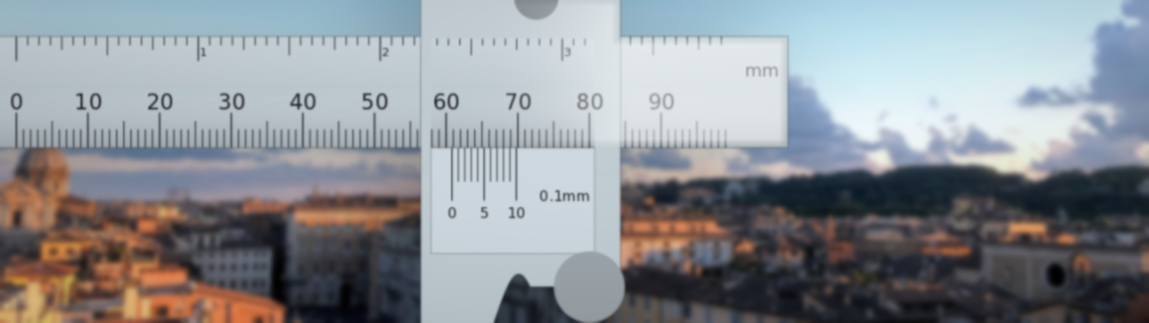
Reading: 60.8,mm
